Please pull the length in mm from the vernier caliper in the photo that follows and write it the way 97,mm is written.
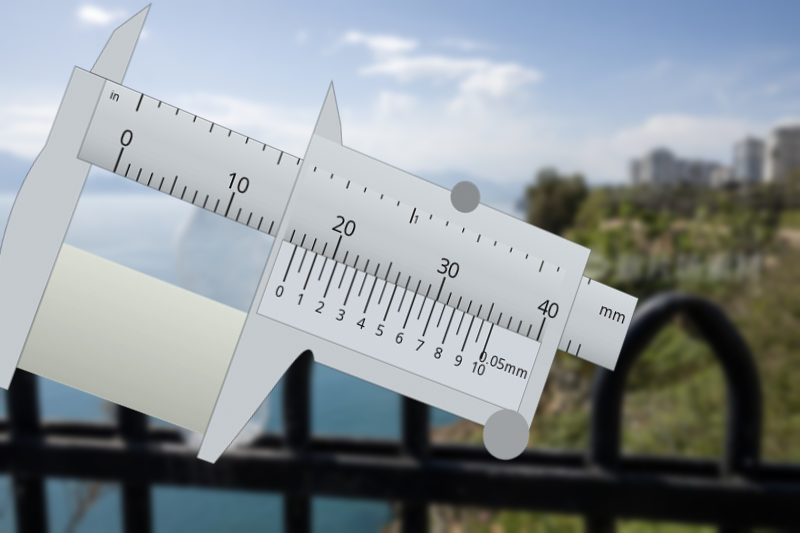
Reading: 16.6,mm
